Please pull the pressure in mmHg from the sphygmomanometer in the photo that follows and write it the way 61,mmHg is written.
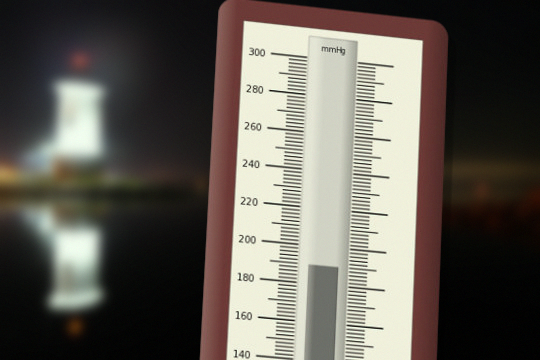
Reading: 190,mmHg
